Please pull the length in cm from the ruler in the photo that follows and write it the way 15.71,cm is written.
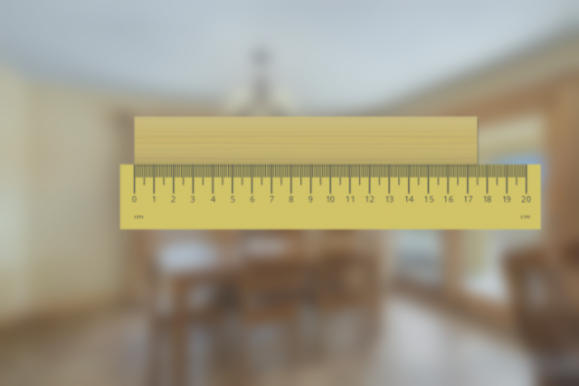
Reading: 17.5,cm
